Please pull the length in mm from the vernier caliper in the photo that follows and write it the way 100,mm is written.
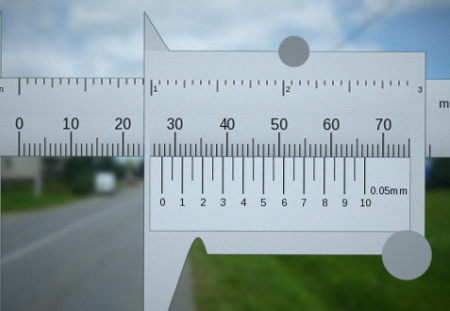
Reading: 27.5,mm
